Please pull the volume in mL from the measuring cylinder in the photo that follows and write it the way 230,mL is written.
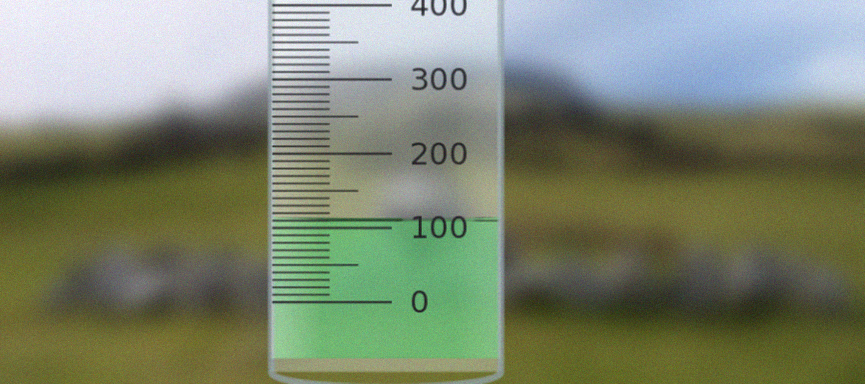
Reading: 110,mL
